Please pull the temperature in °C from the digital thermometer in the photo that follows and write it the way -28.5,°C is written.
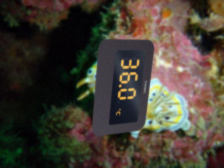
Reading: 36.0,°C
